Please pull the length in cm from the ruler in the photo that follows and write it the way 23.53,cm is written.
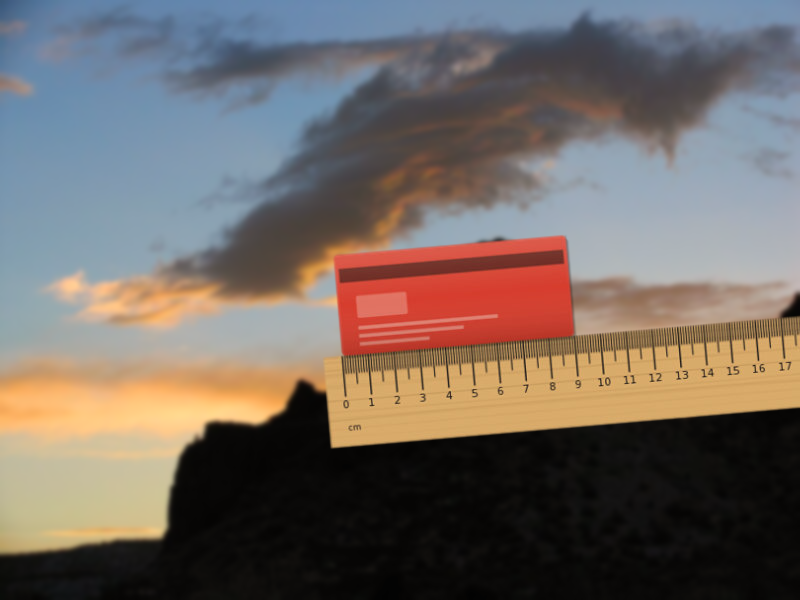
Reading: 9,cm
